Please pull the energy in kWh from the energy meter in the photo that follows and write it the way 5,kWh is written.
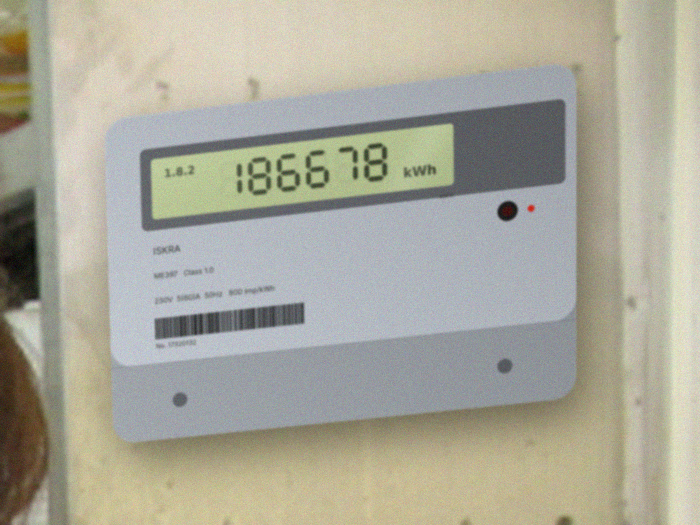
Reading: 186678,kWh
